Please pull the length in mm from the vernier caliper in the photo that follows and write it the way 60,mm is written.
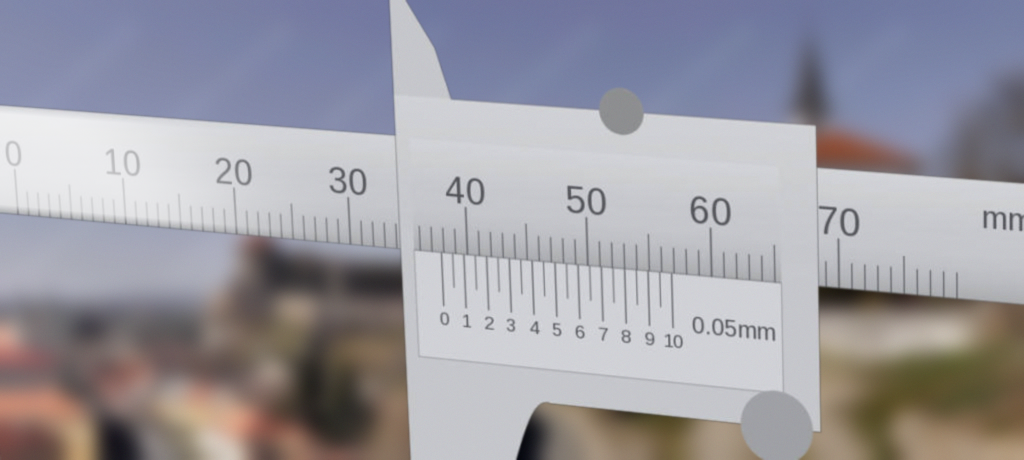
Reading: 37.8,mm
